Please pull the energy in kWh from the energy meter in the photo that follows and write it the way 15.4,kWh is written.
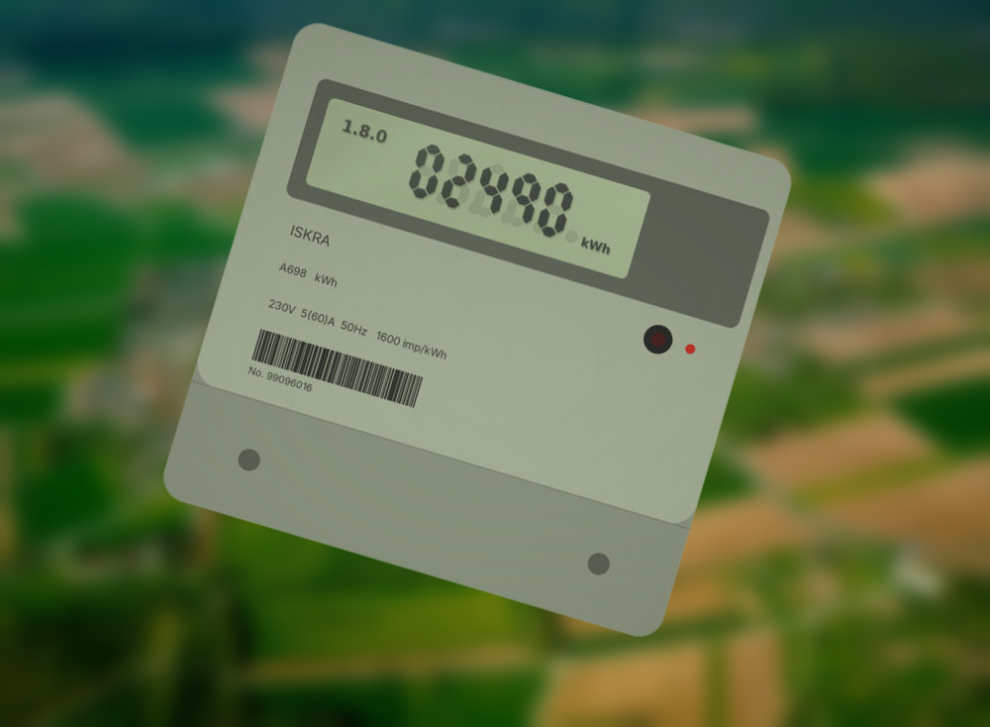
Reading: 2490,kWh
